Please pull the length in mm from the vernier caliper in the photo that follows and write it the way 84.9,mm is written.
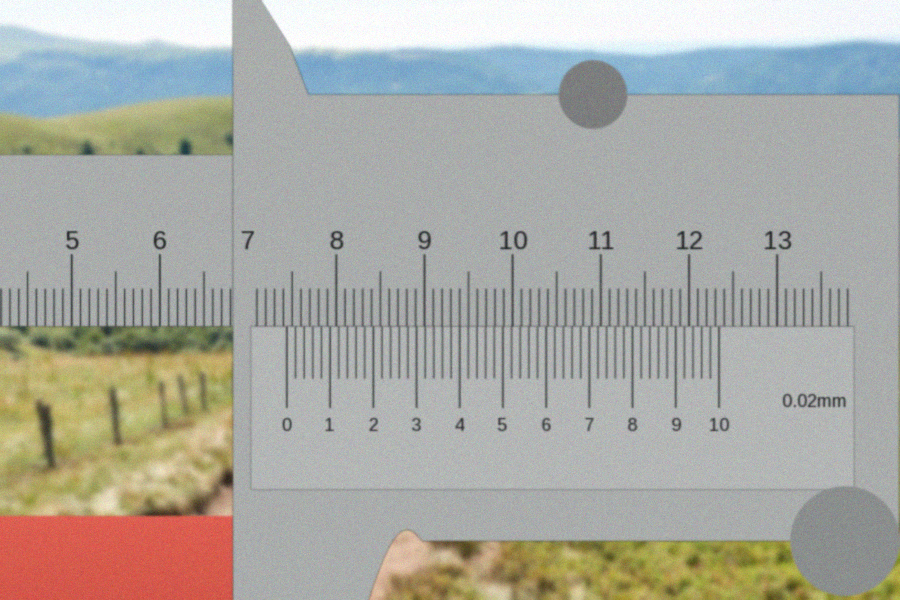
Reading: 74.4,mm
